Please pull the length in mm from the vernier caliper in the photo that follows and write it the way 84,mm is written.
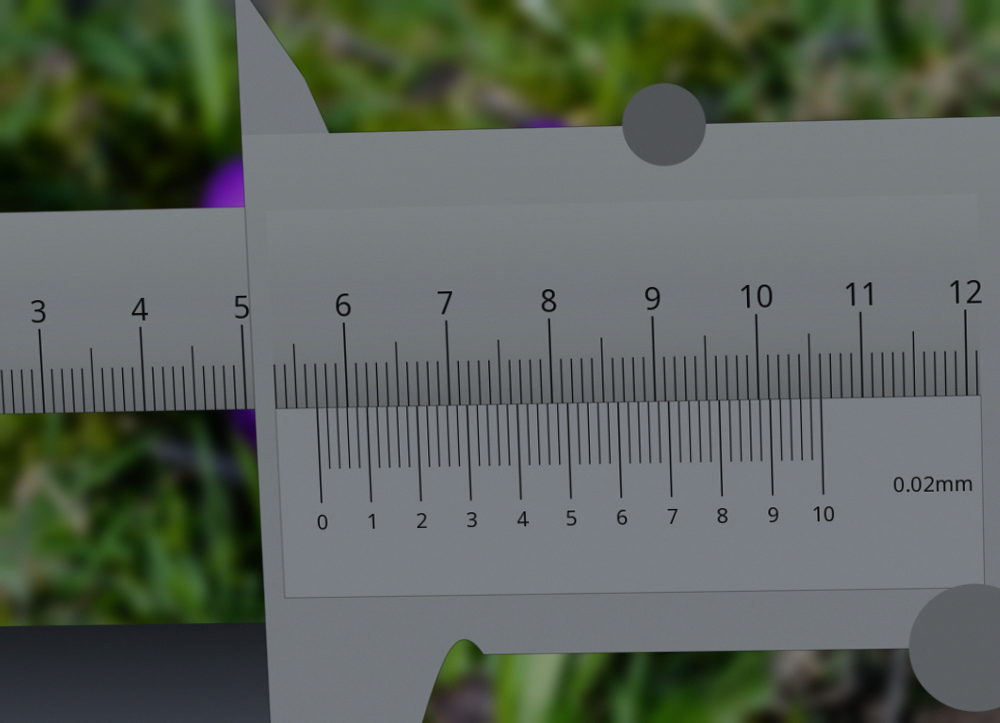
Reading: 57.0,mm
